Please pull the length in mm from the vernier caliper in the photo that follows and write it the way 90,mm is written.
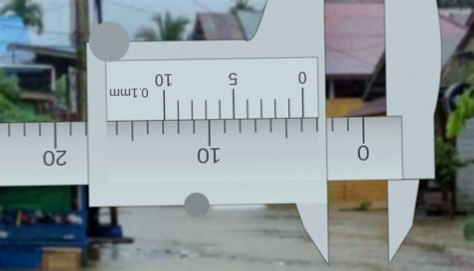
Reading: 3.9,mm
